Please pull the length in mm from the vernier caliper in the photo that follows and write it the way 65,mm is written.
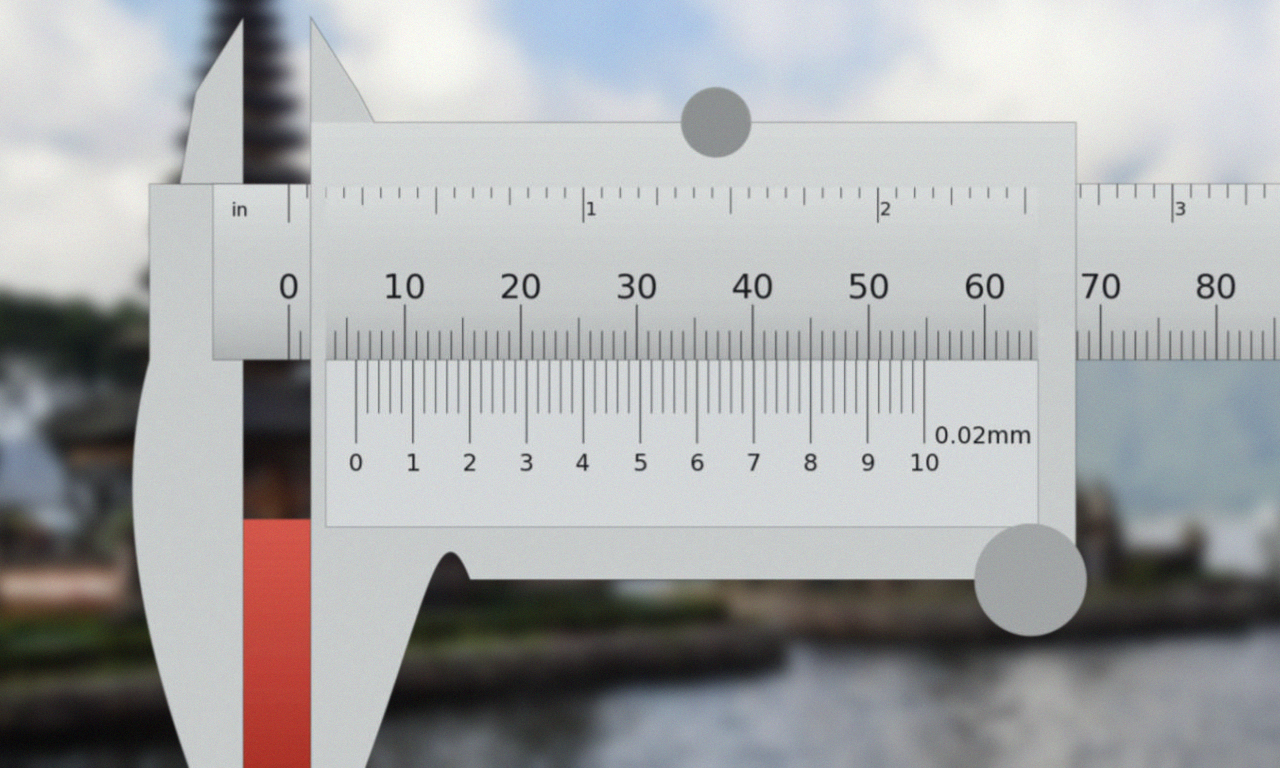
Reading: 5.8,mm
